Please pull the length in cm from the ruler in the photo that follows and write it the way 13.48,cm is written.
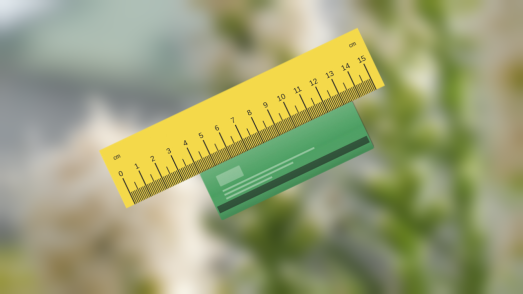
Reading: 9.5,cm
